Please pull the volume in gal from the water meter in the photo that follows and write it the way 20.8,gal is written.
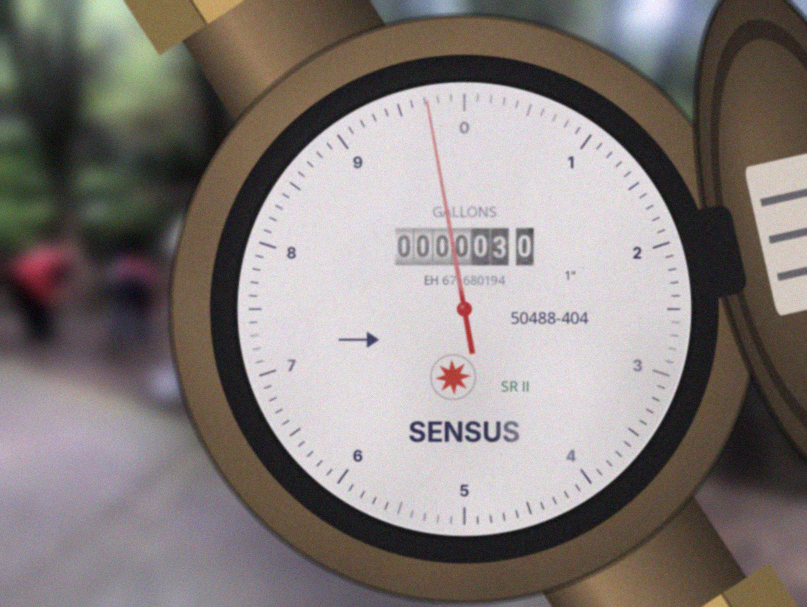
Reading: 29.7,gal
